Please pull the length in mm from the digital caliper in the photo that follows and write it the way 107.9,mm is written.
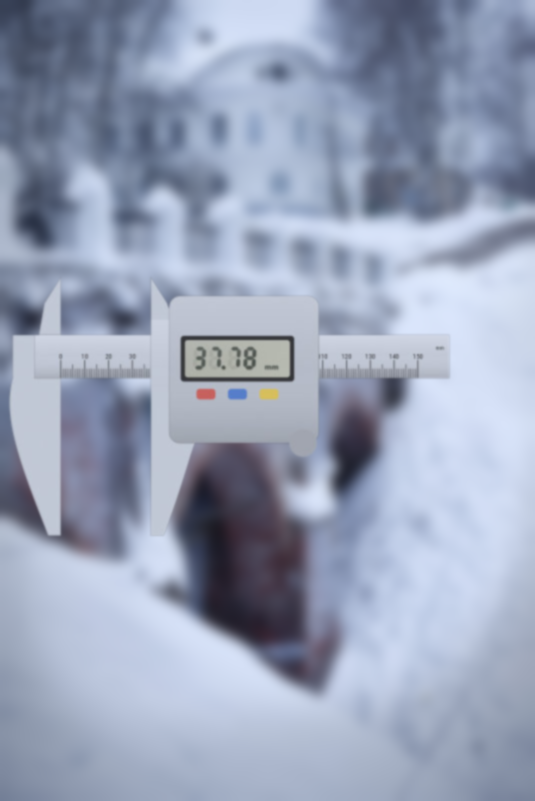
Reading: 37.78,mm
